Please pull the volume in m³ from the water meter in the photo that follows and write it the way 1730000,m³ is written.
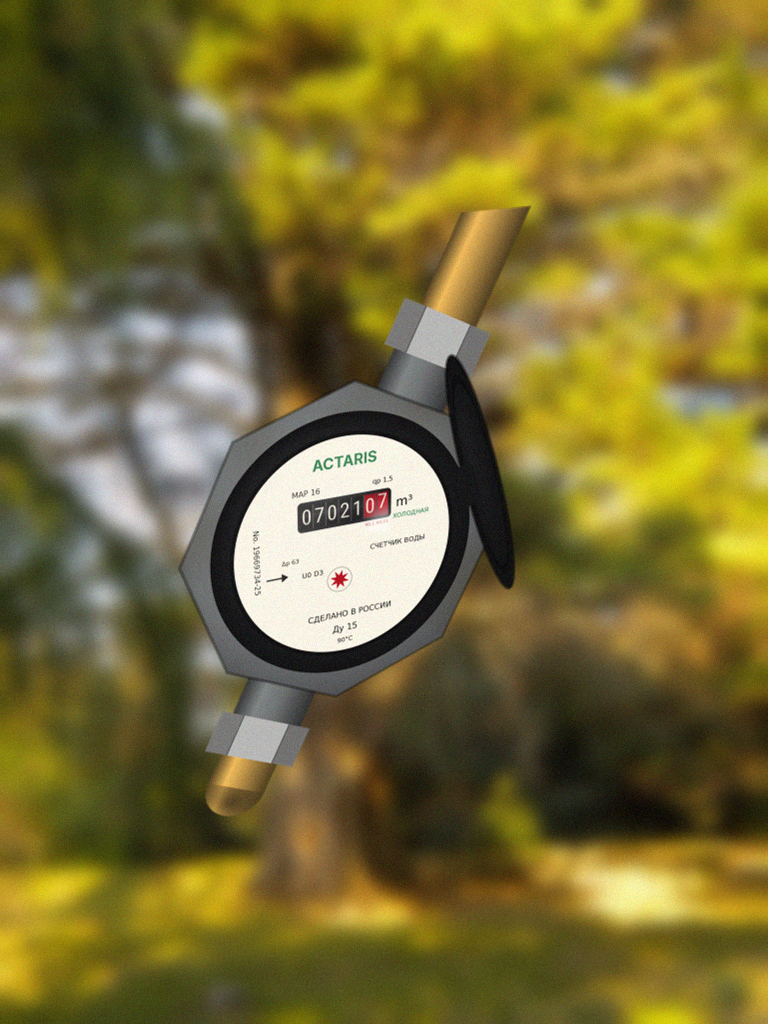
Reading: 7021.07,m³
